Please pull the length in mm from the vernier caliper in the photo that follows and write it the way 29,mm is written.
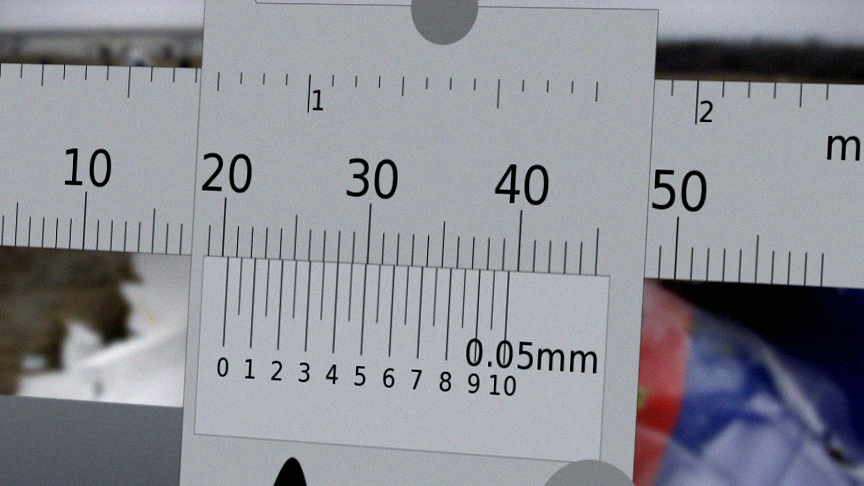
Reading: 20.4,mm
